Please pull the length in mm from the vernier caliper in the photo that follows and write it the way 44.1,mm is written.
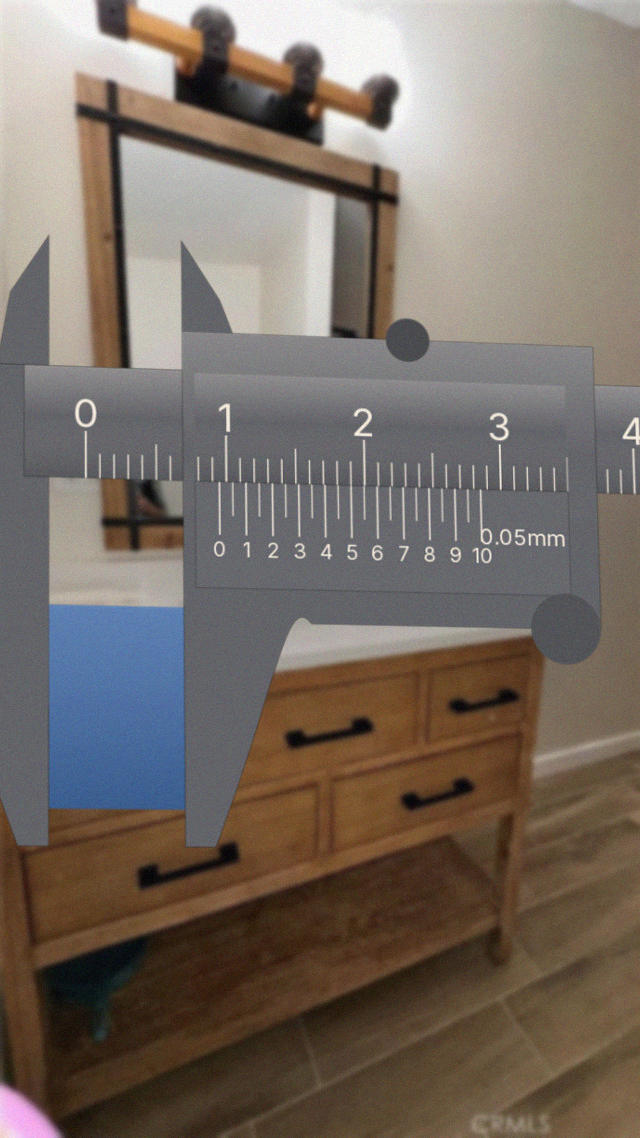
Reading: 9.5,mm
